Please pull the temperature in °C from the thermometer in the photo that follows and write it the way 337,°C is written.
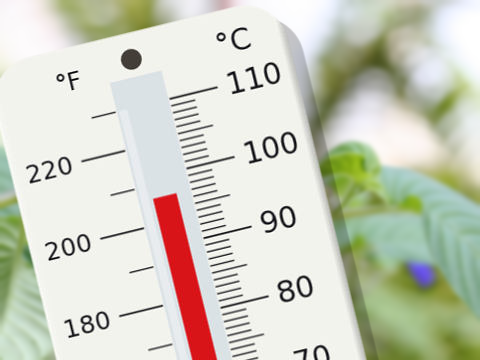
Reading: 97,°C
